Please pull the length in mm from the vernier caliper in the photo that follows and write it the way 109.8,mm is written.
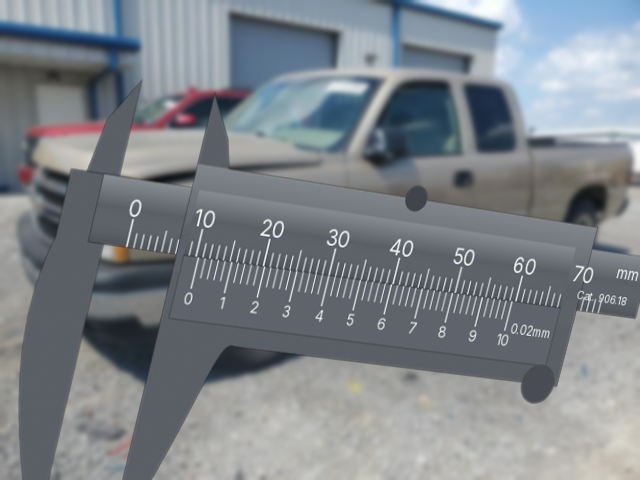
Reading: 10.4,mm
